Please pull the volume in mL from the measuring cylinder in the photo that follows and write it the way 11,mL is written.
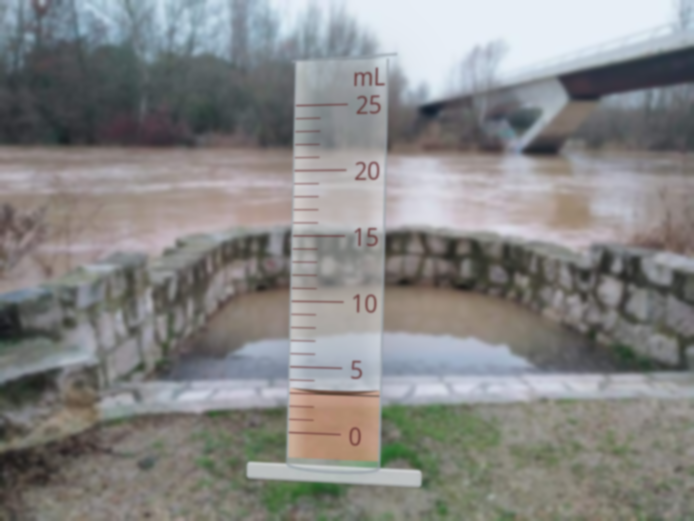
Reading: 3,mL
